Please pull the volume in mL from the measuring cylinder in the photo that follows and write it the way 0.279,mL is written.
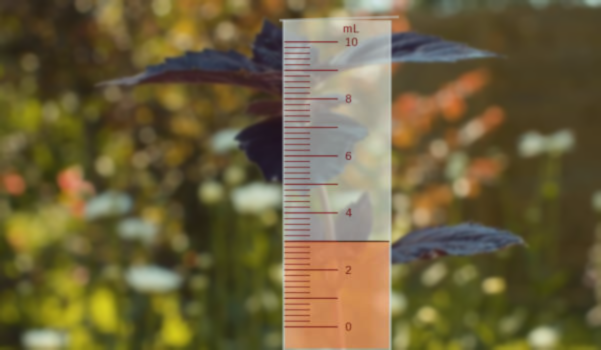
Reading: 3,mL
